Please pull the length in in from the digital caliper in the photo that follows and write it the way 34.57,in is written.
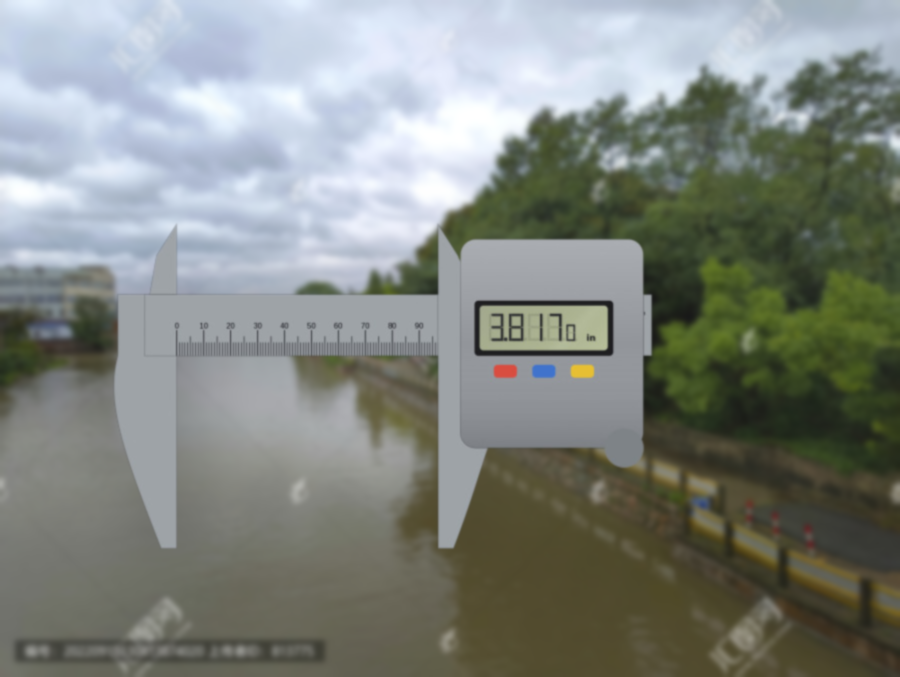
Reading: 3.8170,in
